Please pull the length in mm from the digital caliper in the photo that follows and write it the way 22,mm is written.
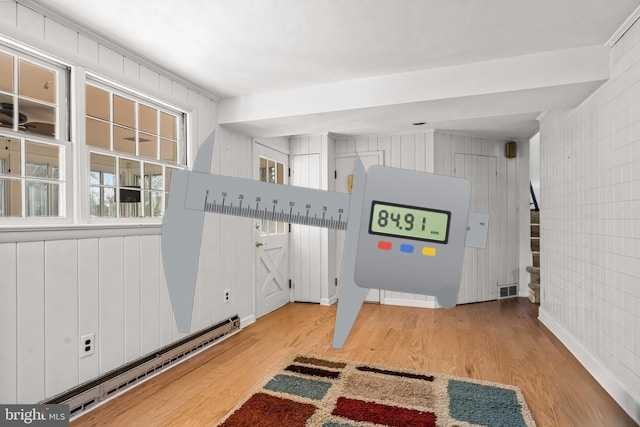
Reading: 84.91,mm
